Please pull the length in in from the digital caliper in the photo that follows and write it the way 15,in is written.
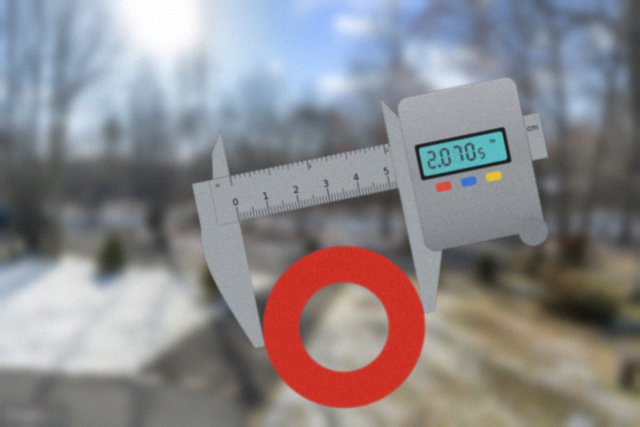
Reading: 2.0705,in
